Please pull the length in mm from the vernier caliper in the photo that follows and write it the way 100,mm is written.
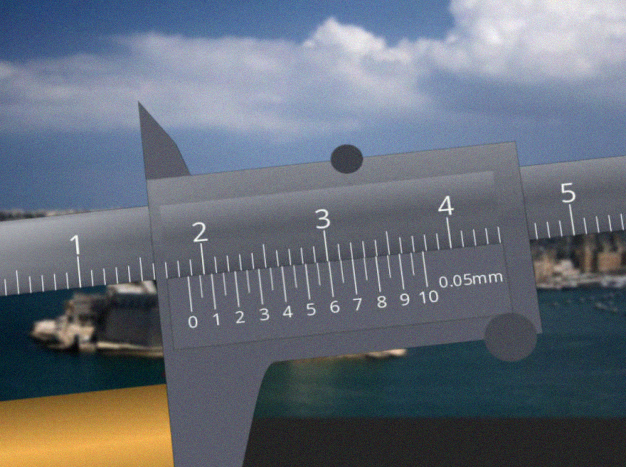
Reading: 18.7,mm
